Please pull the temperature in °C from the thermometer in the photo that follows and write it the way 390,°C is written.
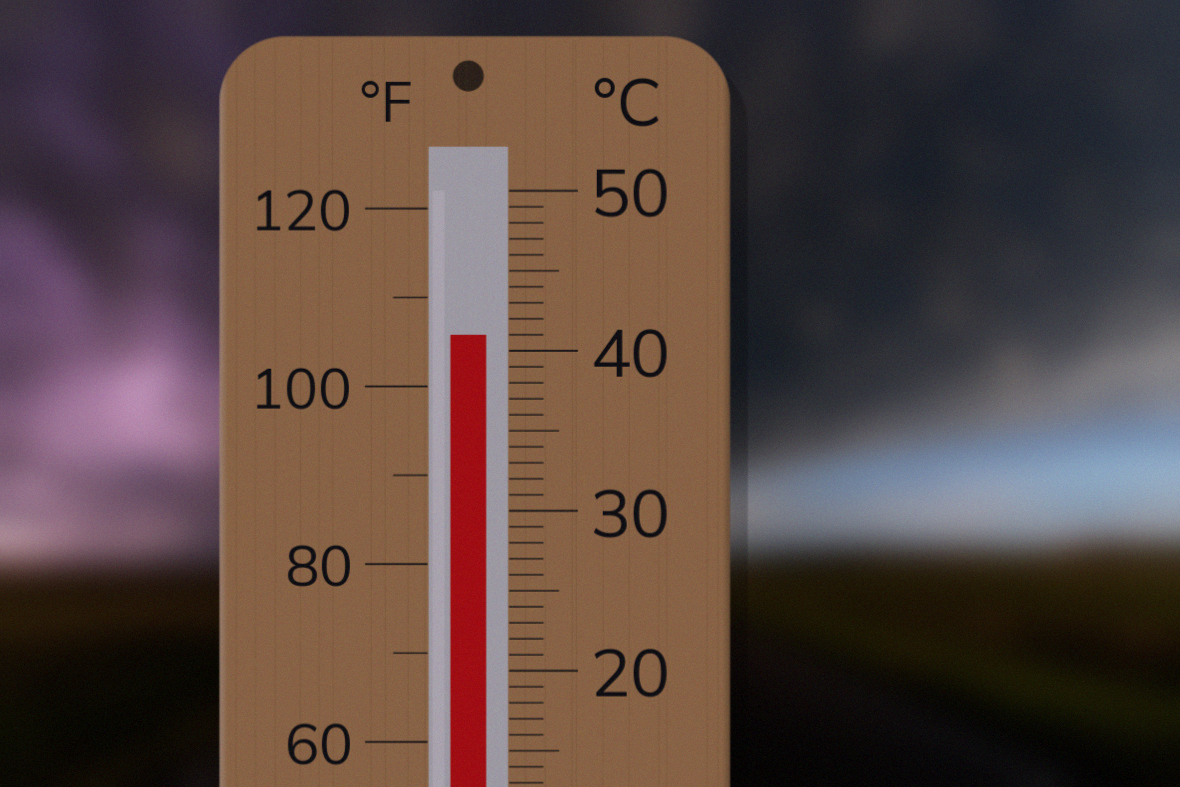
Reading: 41,°C
